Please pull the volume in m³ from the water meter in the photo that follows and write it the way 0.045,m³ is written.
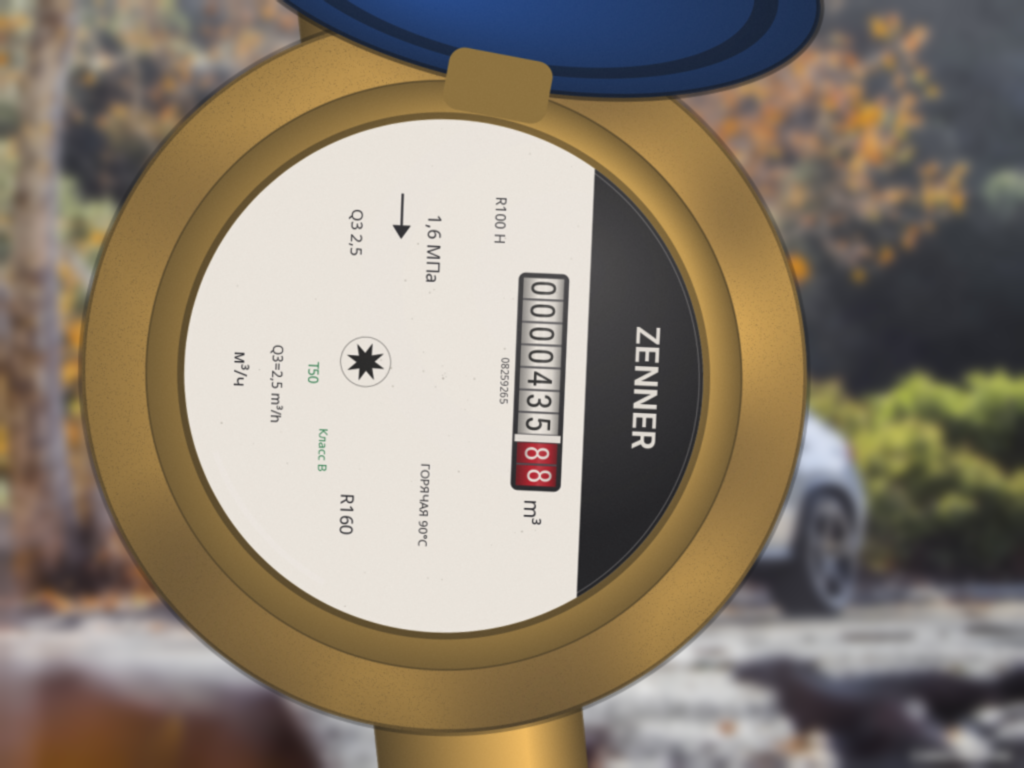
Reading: 435.88,m³
